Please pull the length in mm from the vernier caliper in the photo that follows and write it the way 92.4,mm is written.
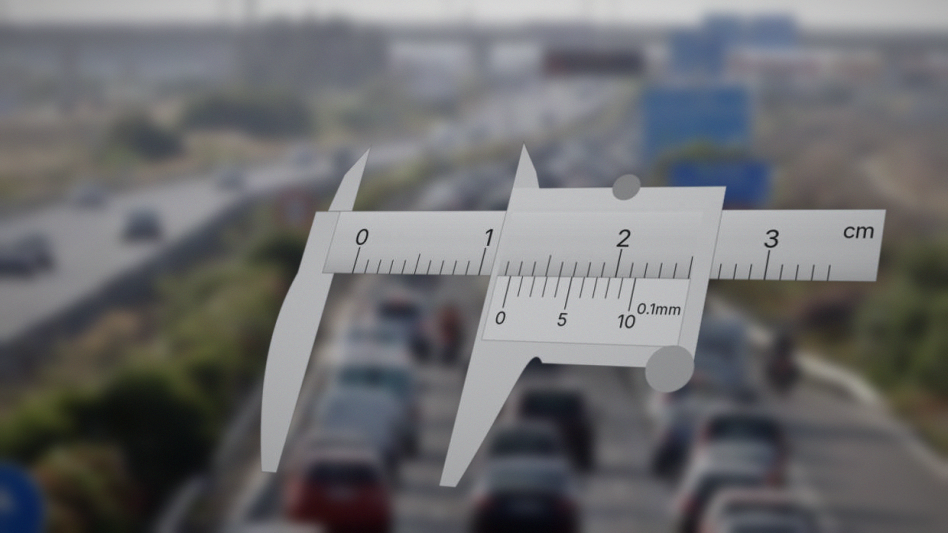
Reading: 12.4,mm
